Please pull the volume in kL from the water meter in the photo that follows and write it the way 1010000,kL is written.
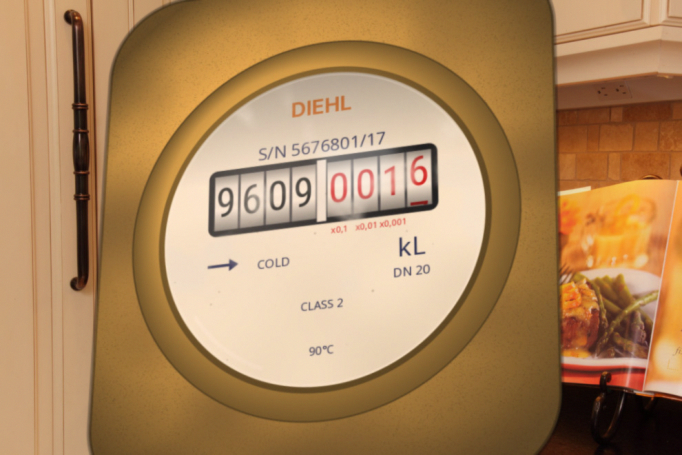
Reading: 9609.0016,kL
